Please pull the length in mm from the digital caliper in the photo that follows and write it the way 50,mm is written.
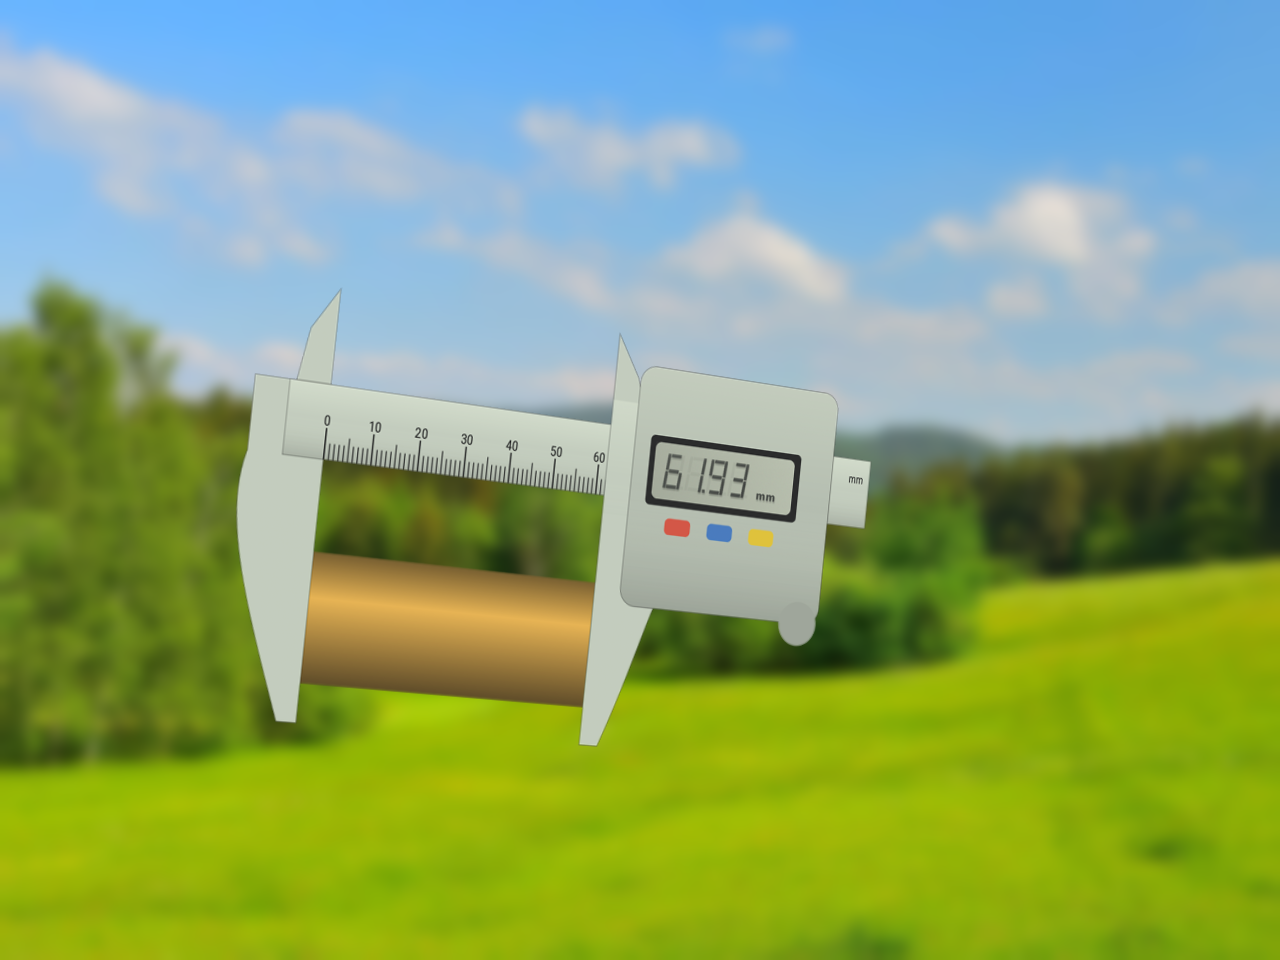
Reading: 61.93,mm
